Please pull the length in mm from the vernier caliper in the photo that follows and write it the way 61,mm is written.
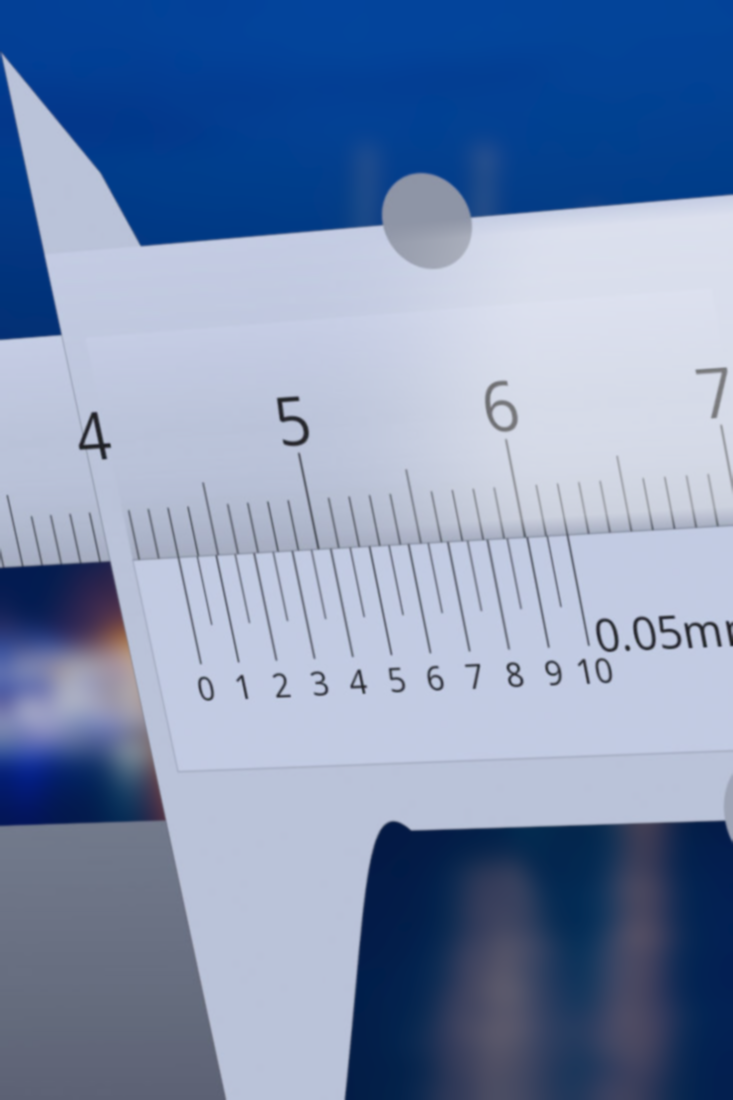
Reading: 43.0,mm
